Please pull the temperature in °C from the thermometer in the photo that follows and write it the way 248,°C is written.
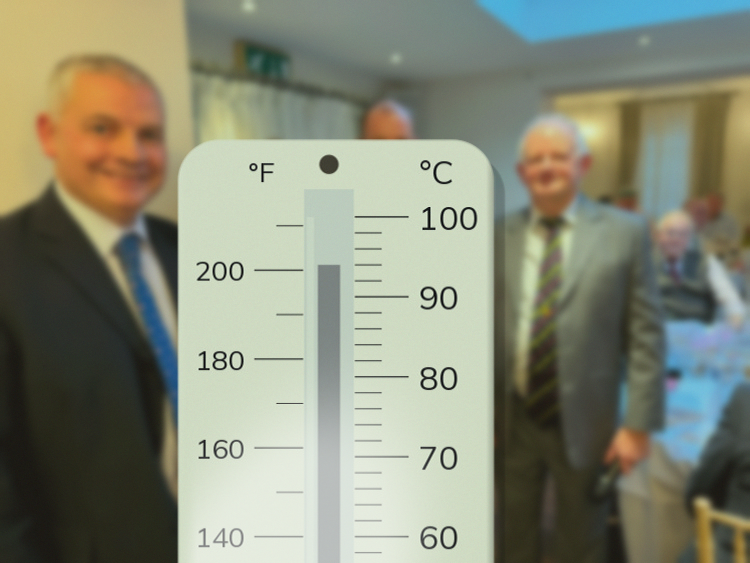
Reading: 94,°C
